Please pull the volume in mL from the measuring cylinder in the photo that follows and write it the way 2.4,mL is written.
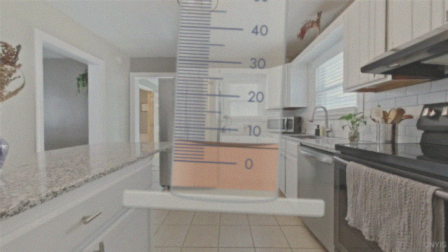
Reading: 5,mL
